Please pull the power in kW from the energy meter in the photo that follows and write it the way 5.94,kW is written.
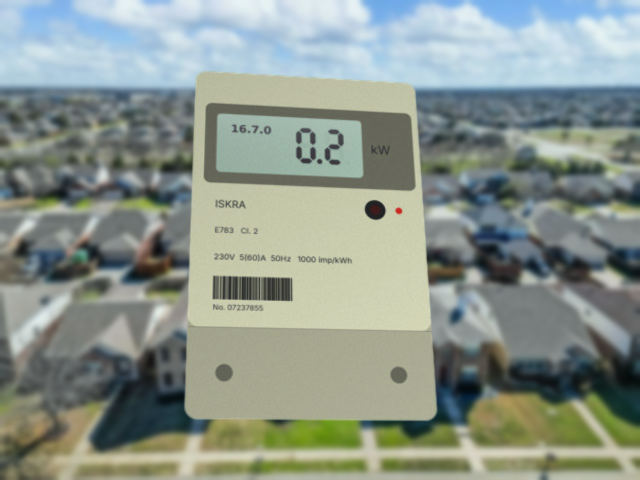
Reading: 0.2,kW
